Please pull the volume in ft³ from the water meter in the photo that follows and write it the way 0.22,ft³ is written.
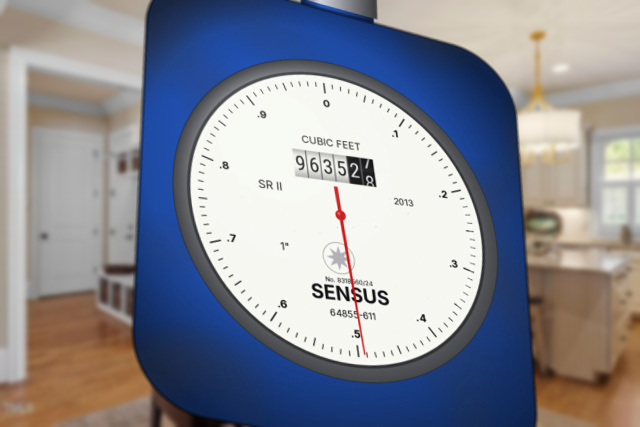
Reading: 963527.49,ft³
